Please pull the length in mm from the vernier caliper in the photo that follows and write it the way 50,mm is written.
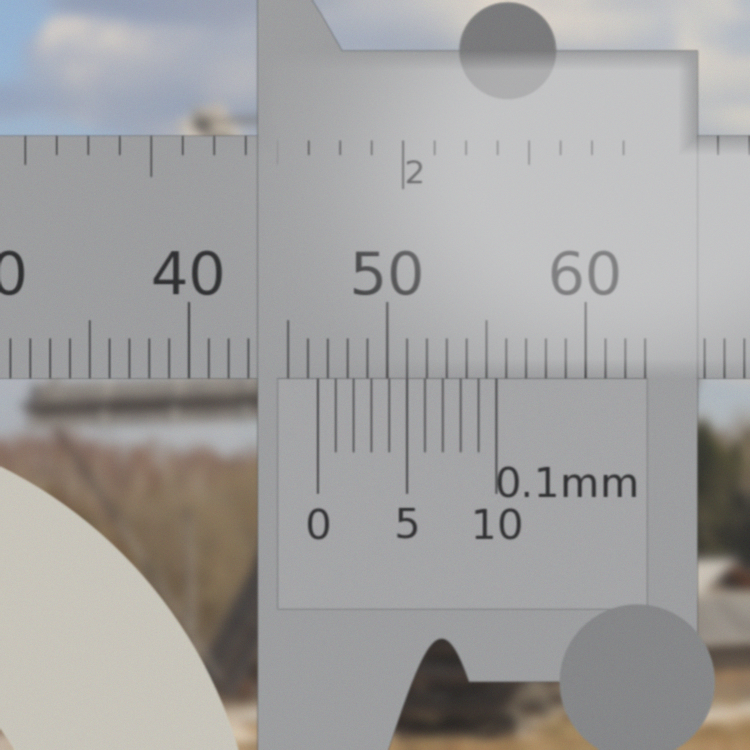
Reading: 46.5,mm
